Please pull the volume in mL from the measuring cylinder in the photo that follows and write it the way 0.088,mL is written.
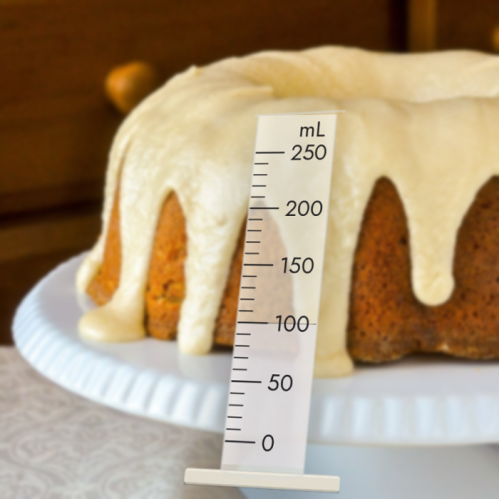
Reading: 100,mL
